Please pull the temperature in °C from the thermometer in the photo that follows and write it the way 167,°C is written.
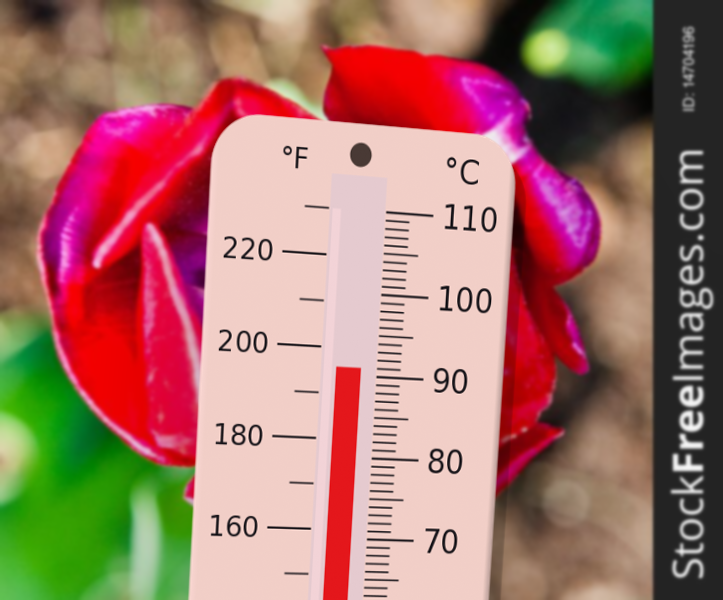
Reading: 91,°C
